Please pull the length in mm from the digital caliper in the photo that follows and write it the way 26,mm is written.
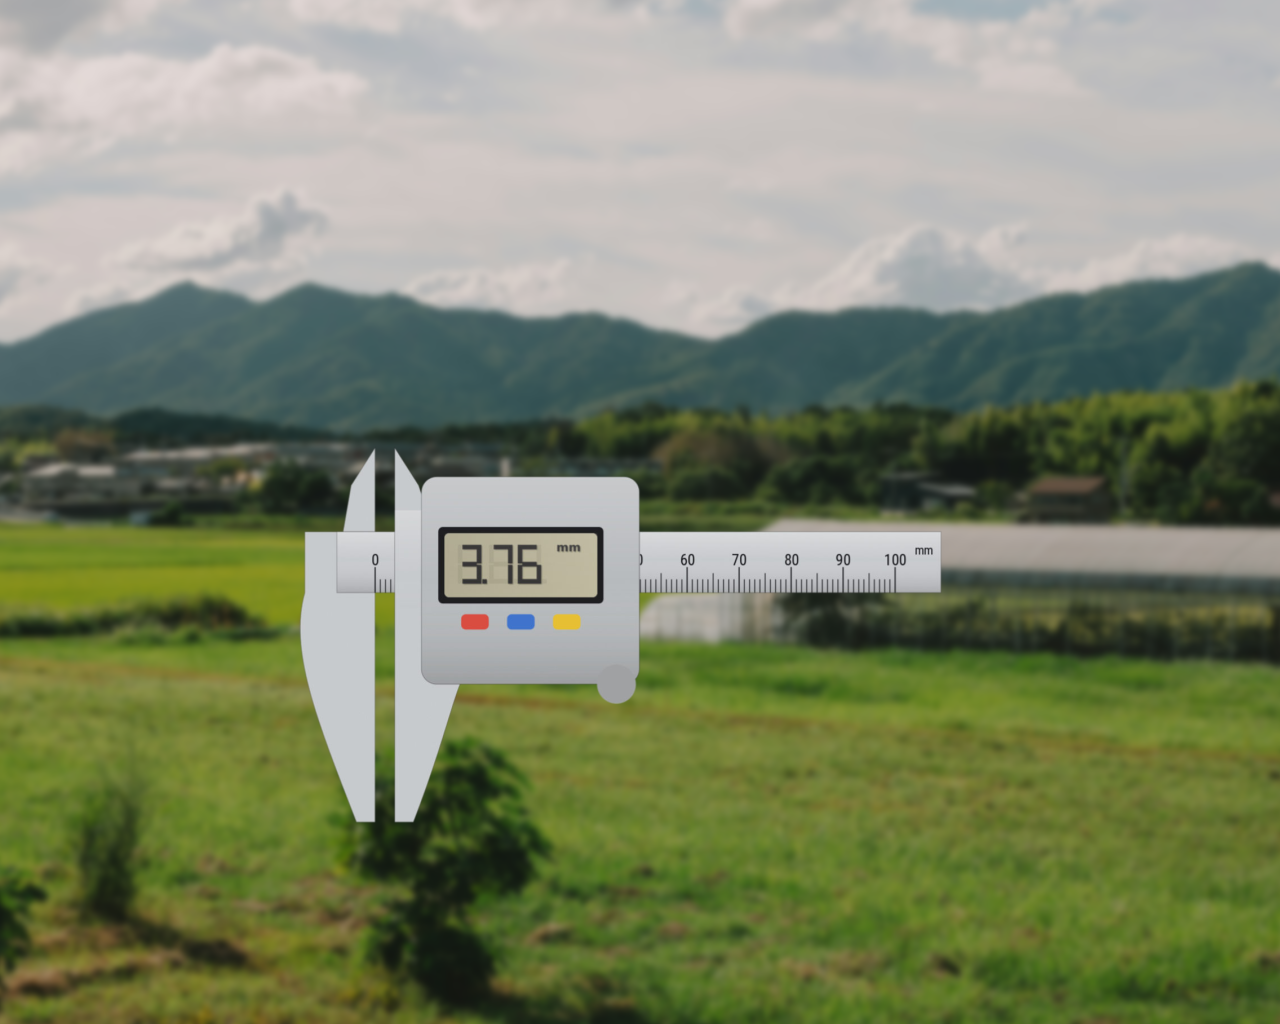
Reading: 3.76,mm
